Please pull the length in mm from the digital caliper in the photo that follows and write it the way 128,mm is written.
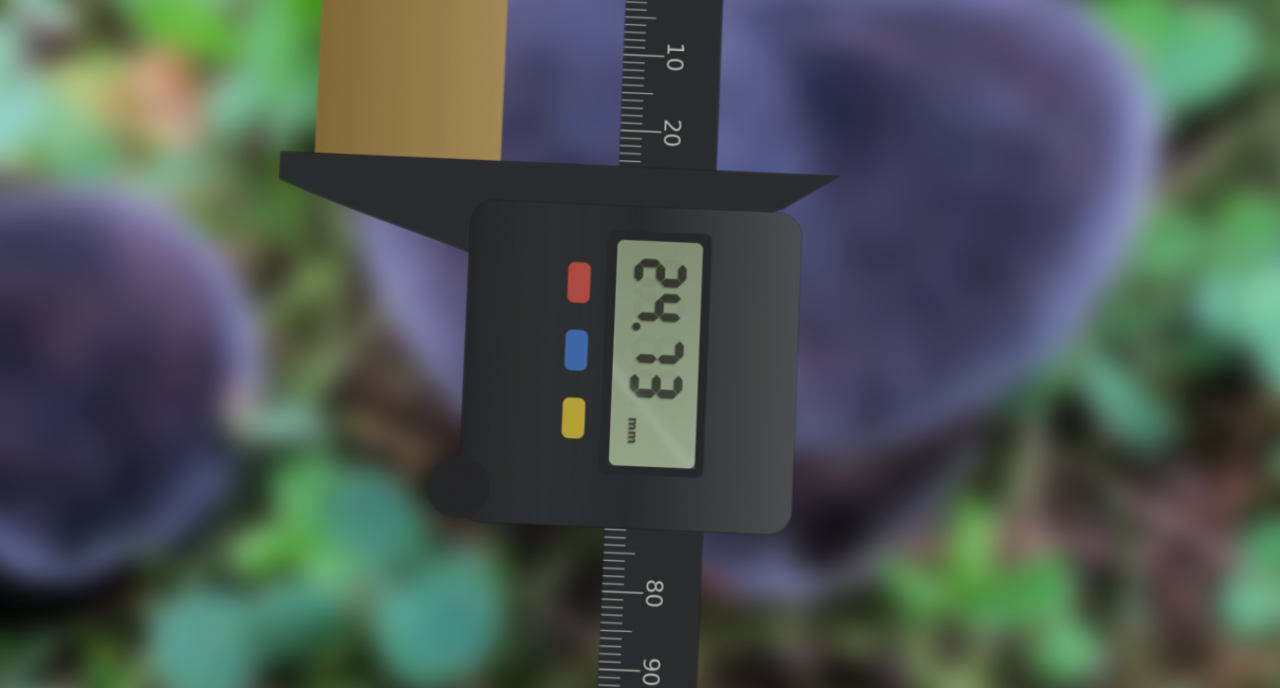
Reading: 24.73,mm
